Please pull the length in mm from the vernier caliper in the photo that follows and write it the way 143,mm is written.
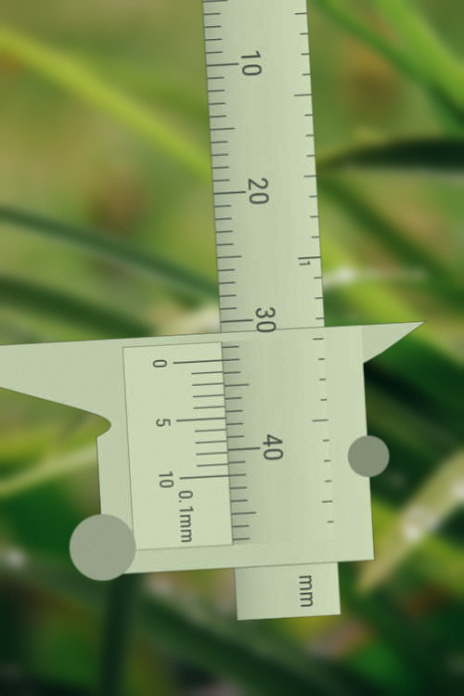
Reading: 33.0,mm
